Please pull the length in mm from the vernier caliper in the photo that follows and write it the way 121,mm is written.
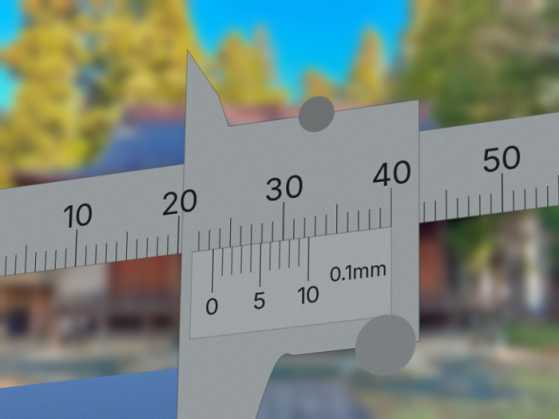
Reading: 23.4,mm
